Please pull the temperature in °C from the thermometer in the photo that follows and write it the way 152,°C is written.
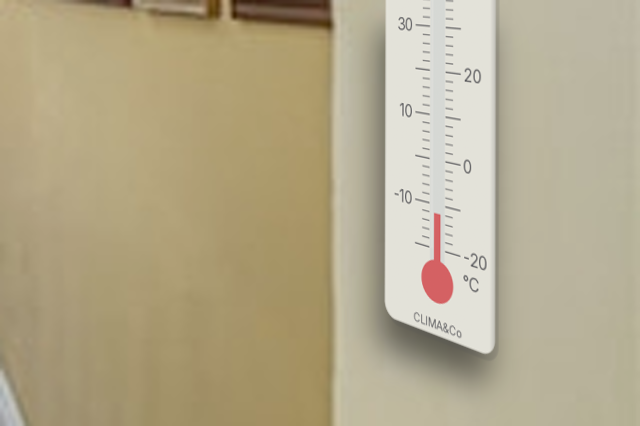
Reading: -12,°C
